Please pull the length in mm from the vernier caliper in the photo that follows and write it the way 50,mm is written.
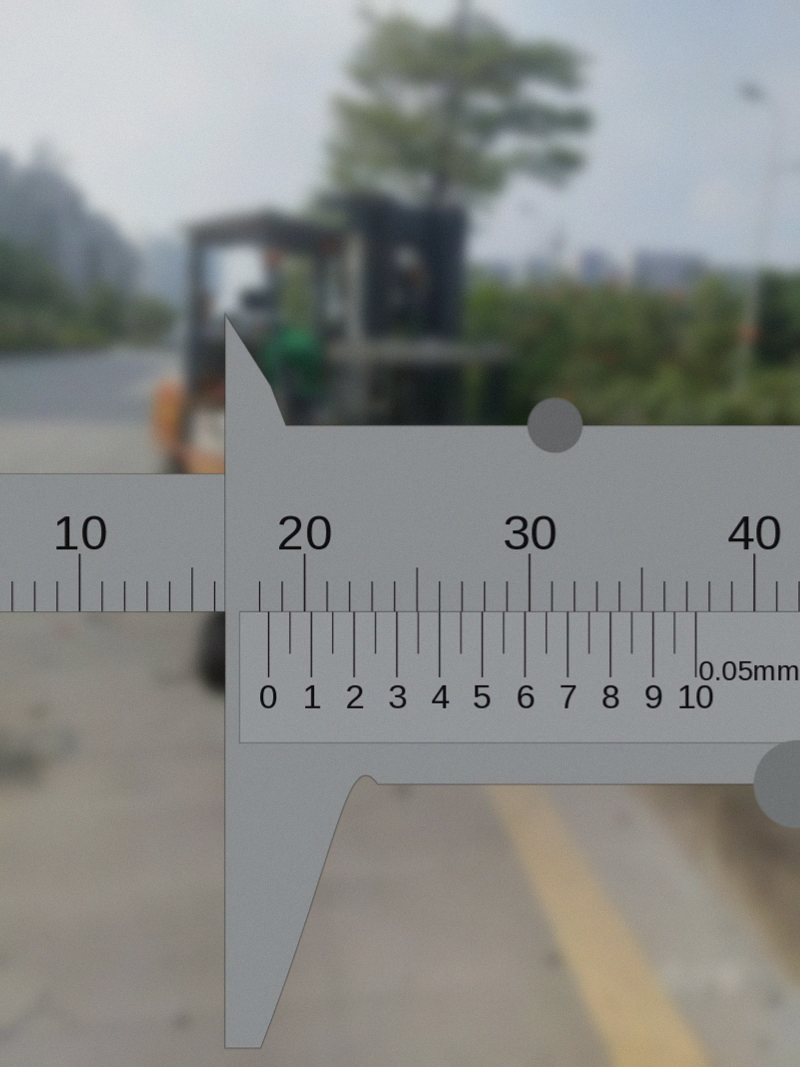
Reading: 18.4,mm
